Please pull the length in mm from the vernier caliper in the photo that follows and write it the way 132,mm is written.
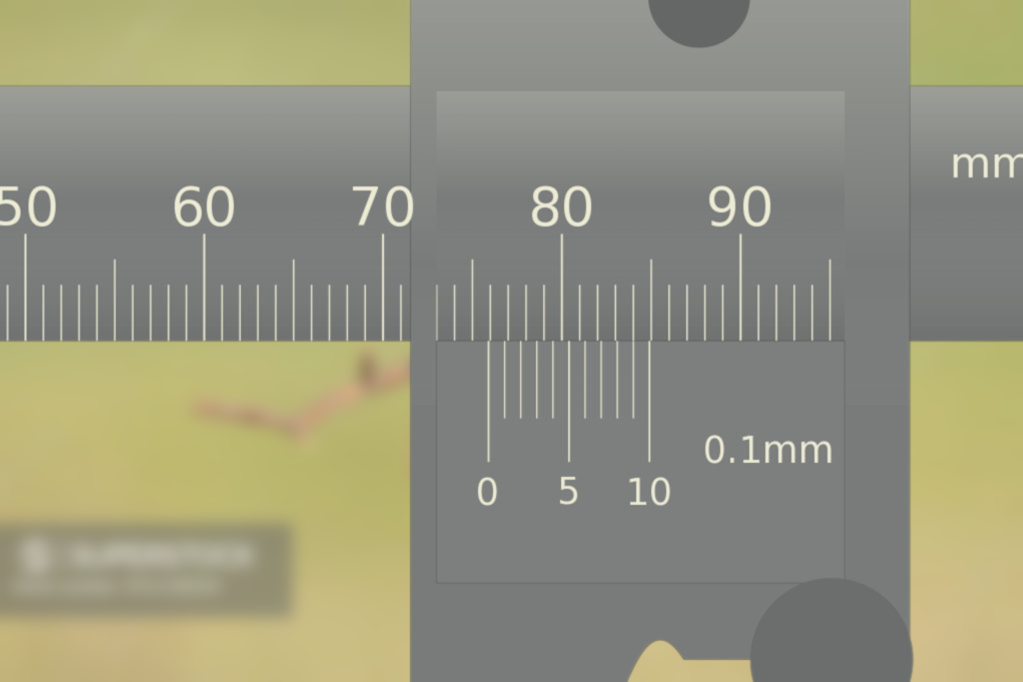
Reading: 75.9,mm
